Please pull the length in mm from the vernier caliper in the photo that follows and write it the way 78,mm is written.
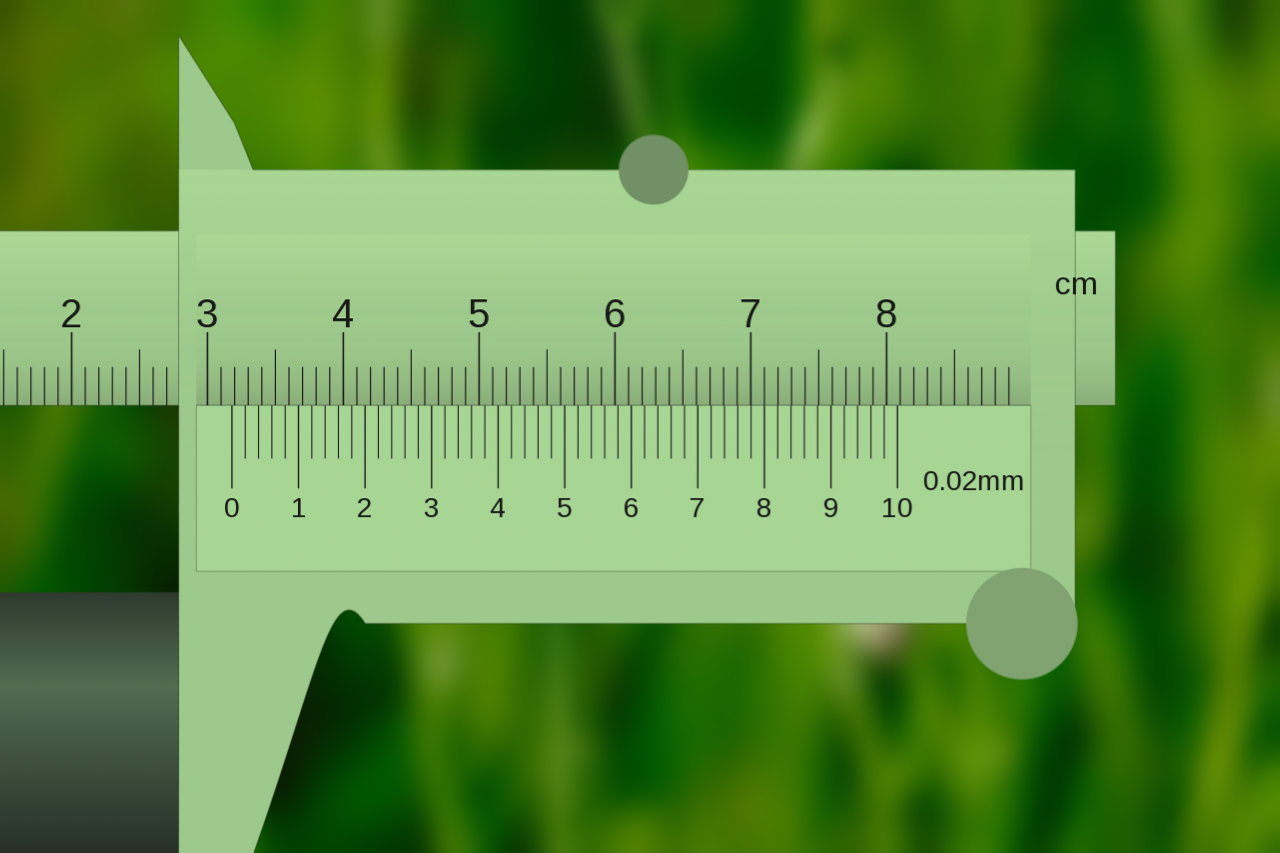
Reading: 31.8,mm
